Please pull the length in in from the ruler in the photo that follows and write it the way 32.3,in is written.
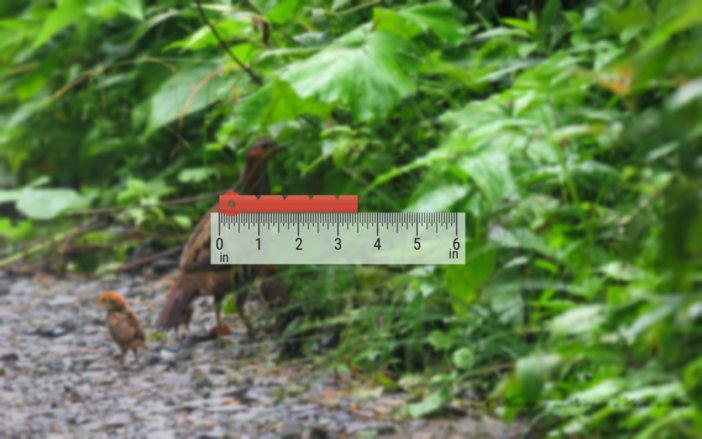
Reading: 3.5,in
